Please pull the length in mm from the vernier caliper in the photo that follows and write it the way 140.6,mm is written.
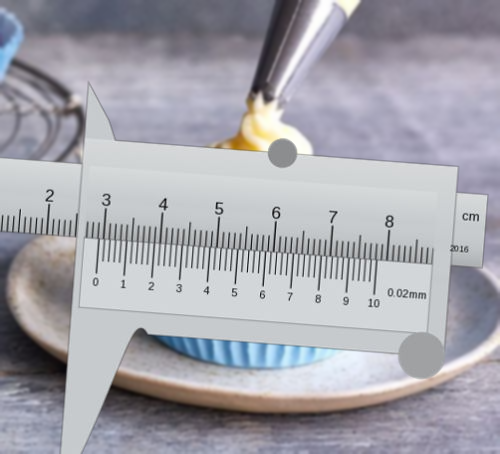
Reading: 29.2,mm
